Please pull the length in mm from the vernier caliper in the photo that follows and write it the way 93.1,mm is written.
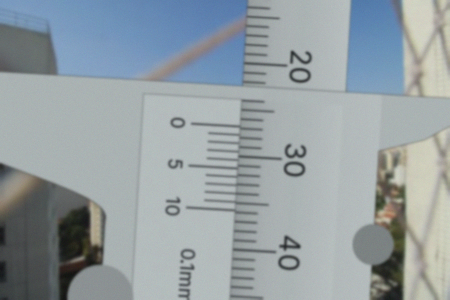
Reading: 26.8,mm
